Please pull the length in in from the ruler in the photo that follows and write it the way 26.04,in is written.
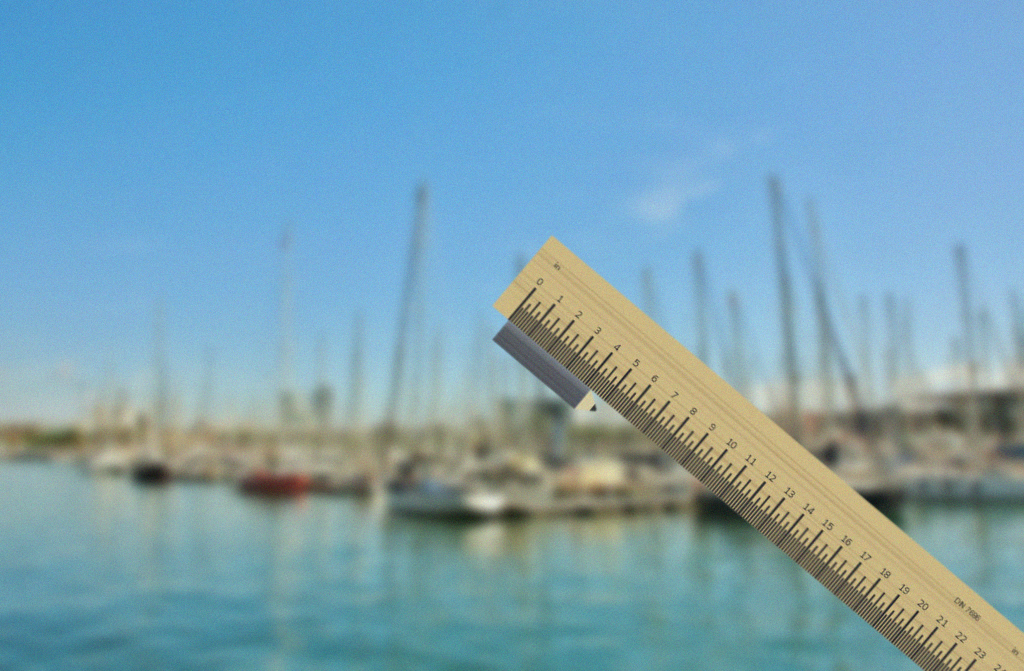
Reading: 5,in
